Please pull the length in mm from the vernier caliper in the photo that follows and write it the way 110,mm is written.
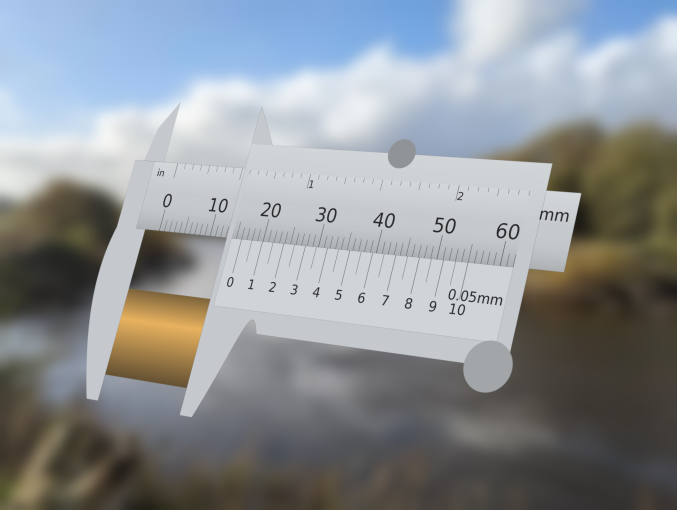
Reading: 16.0,mm
